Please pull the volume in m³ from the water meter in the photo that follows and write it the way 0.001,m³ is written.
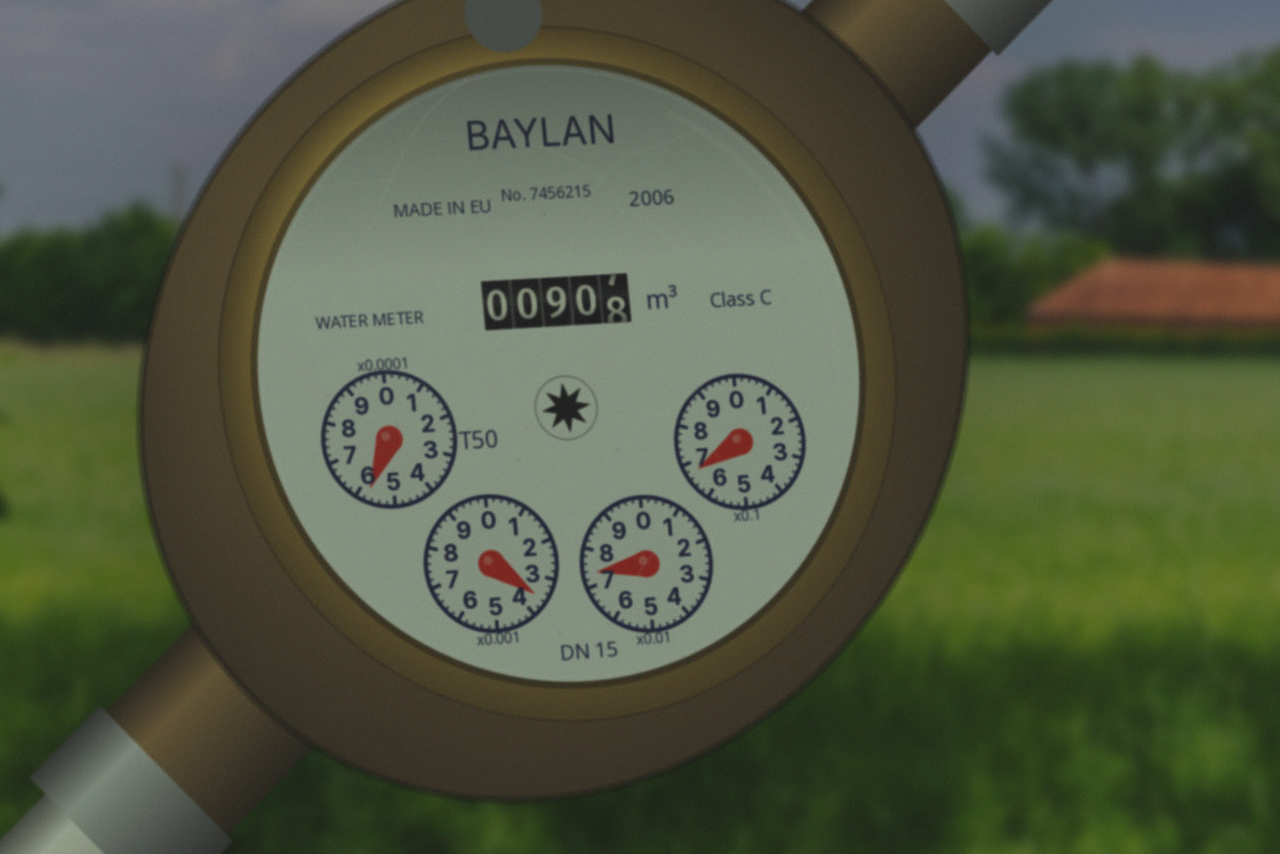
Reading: 907.6735,m³
